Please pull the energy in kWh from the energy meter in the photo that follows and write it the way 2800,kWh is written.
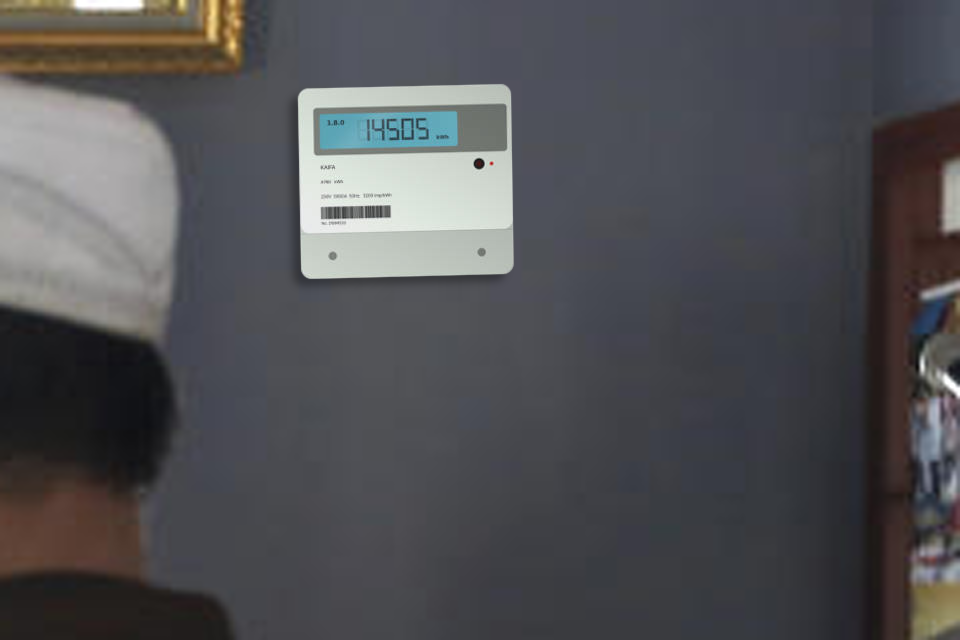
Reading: 14505,kWh
